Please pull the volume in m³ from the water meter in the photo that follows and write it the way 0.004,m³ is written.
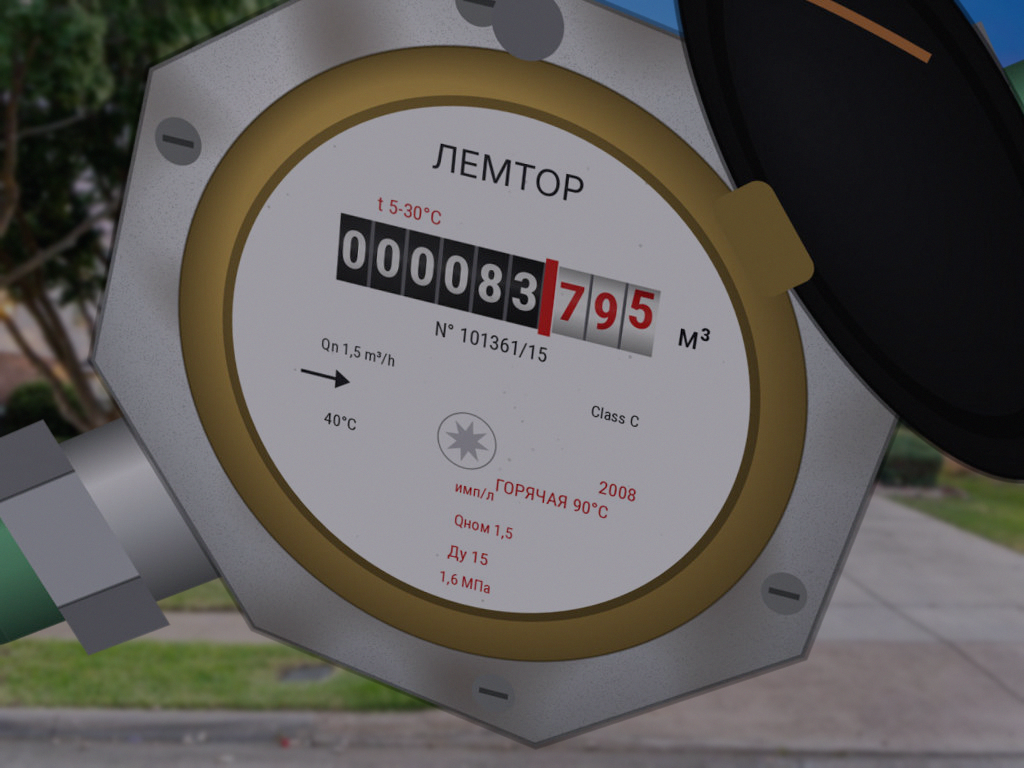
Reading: 83.795,m³
